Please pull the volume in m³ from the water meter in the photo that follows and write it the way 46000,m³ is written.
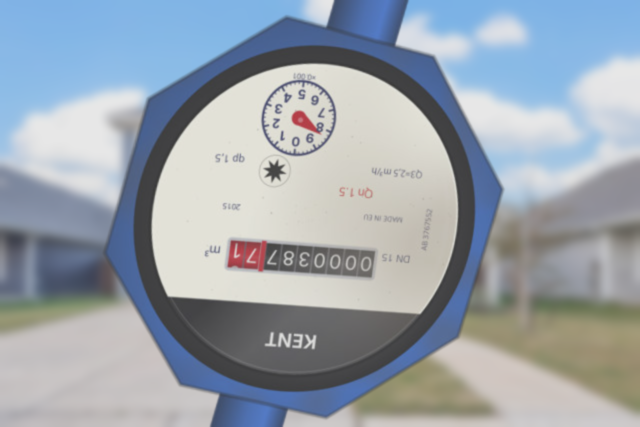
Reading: 387.708,m³
